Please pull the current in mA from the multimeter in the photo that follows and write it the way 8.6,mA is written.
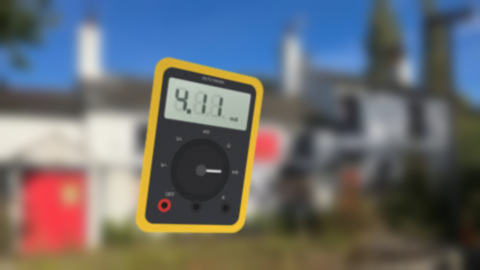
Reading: 4.11,mA
